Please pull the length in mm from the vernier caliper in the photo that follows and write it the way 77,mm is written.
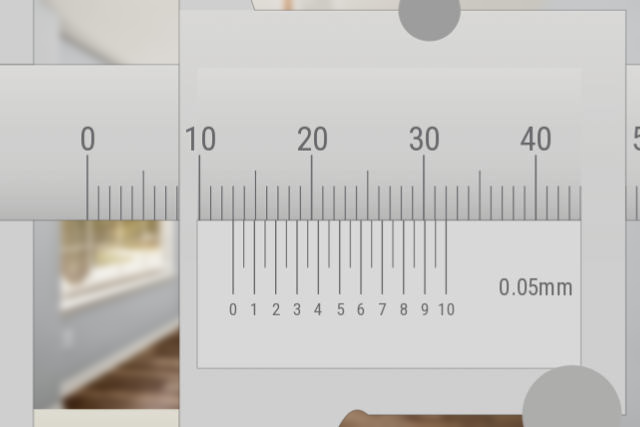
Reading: 13.0,mm
